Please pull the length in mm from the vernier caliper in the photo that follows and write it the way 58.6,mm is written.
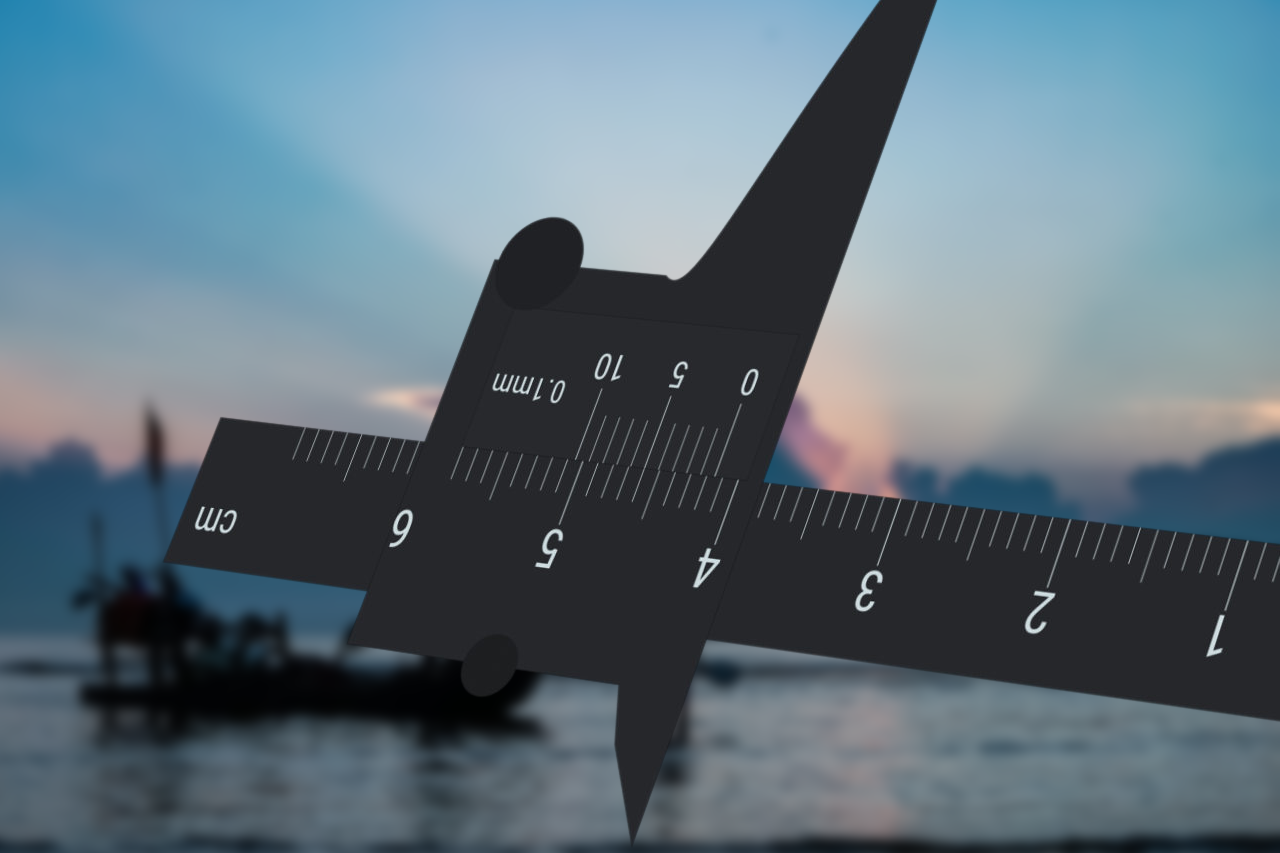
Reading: 41.5,mm
